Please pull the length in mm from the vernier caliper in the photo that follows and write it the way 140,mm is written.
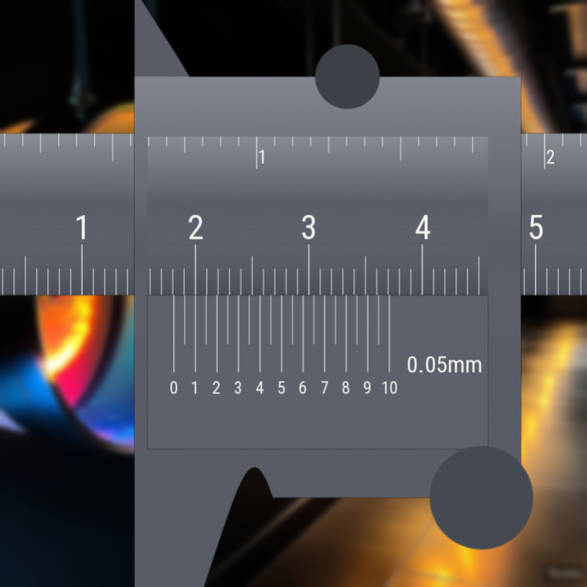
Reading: 18.1,mm
